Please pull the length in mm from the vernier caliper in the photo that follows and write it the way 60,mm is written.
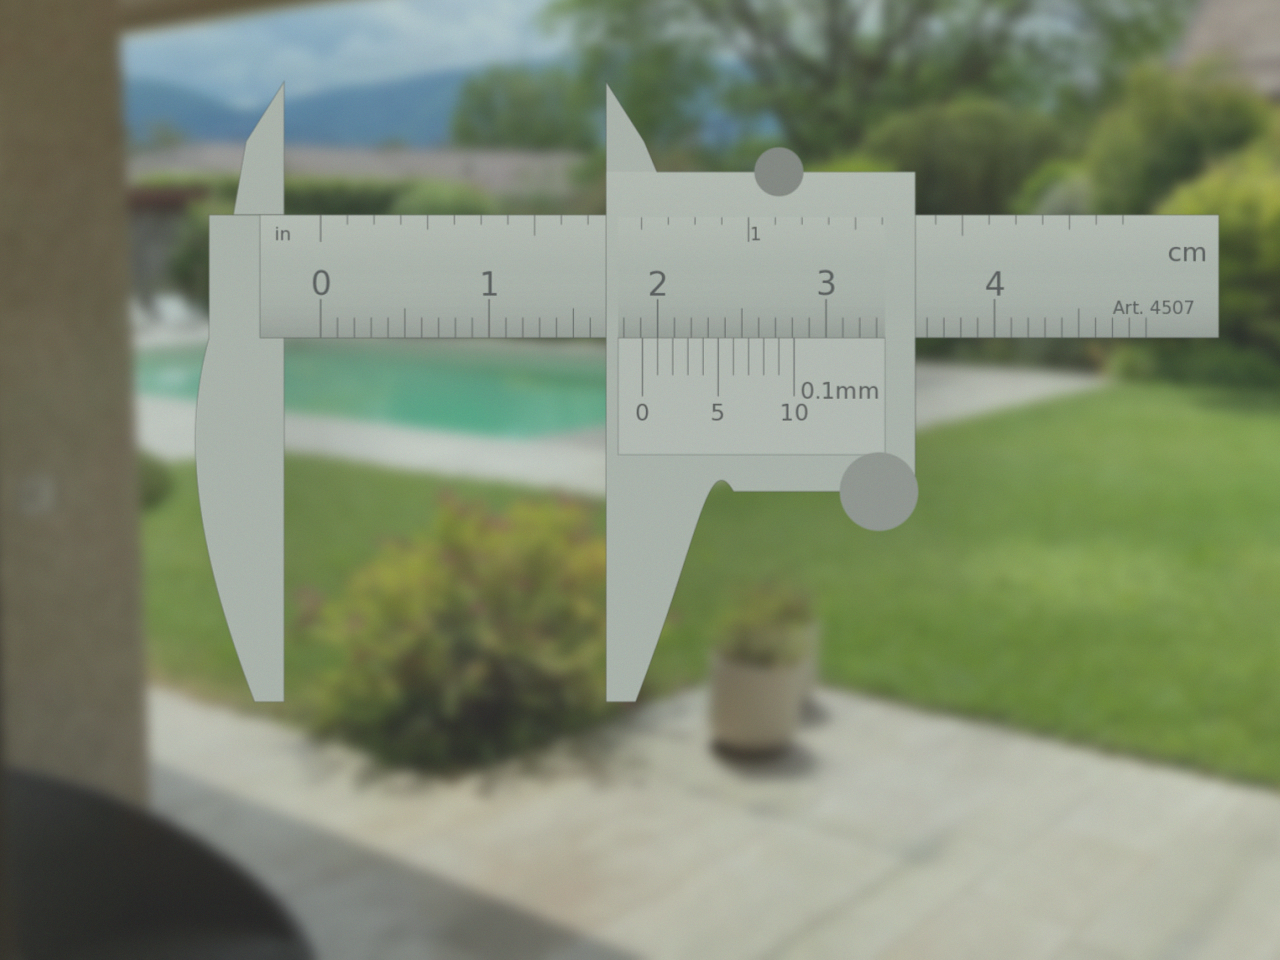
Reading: 19.1,mm
